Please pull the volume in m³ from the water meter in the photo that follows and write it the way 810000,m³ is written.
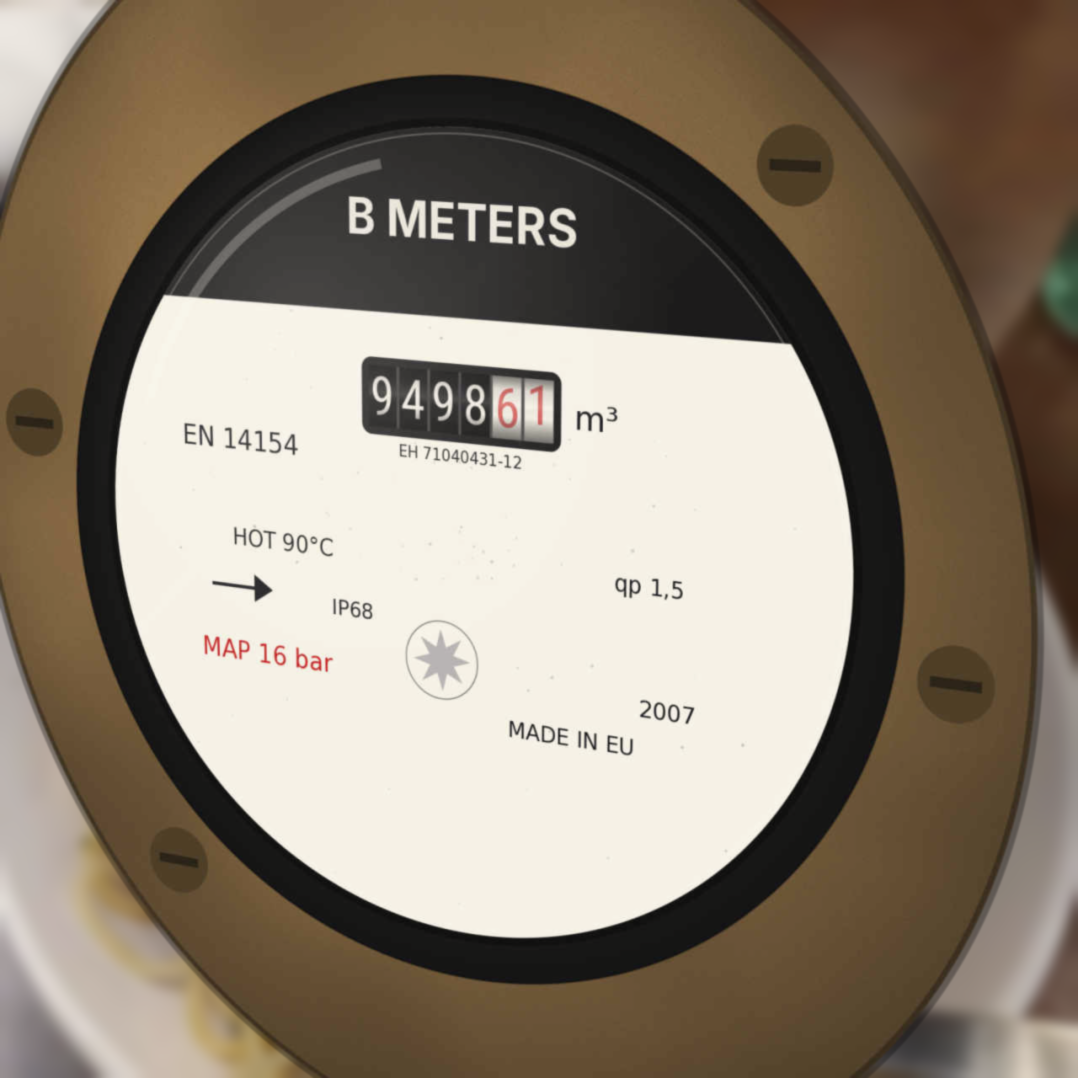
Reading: 9498.61,m³
